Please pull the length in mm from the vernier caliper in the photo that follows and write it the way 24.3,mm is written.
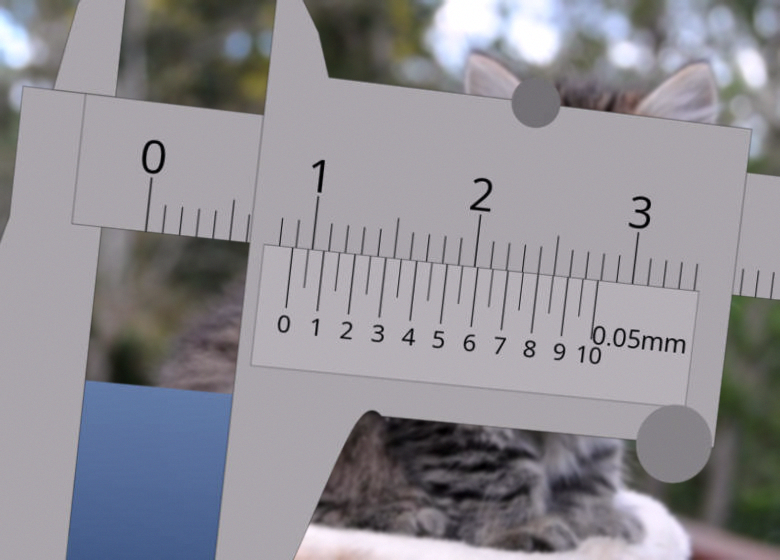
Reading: 8.8,mm
